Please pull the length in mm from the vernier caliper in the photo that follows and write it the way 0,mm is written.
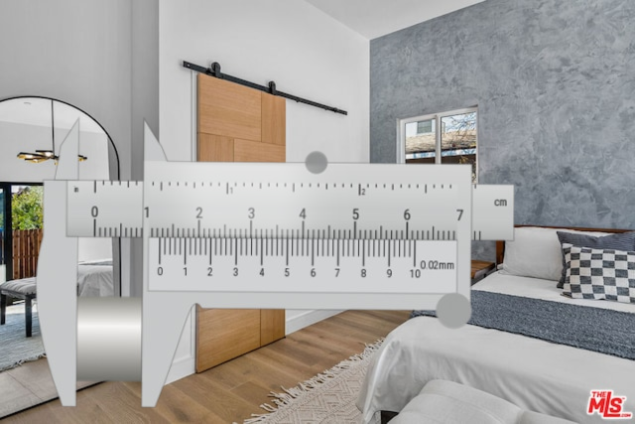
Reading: 12.5,mm
